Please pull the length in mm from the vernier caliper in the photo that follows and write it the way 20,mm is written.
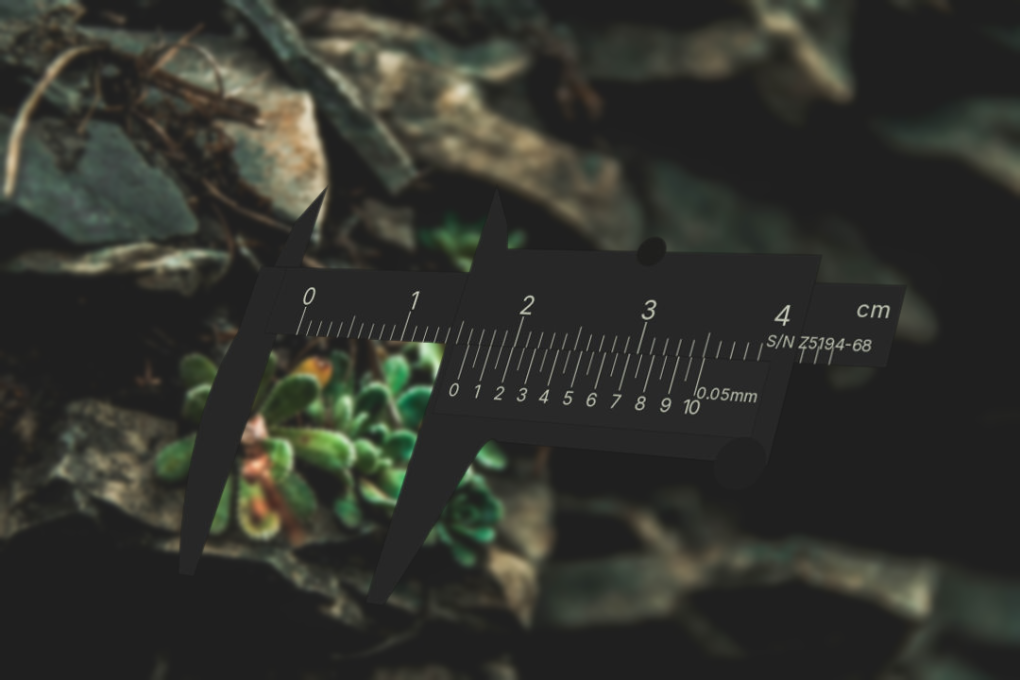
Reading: 16.1,mm
